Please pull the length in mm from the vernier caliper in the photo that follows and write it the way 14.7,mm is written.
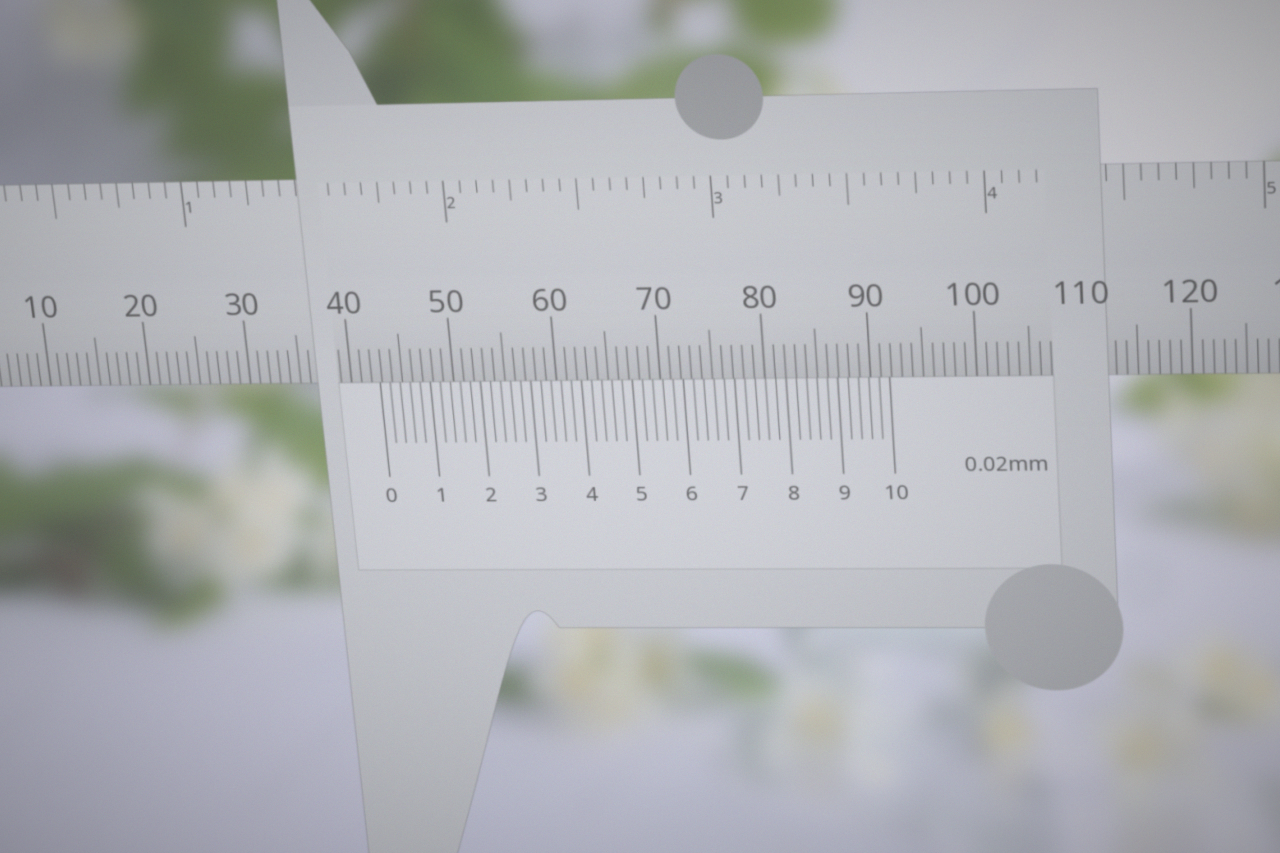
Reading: 42.8,mm
